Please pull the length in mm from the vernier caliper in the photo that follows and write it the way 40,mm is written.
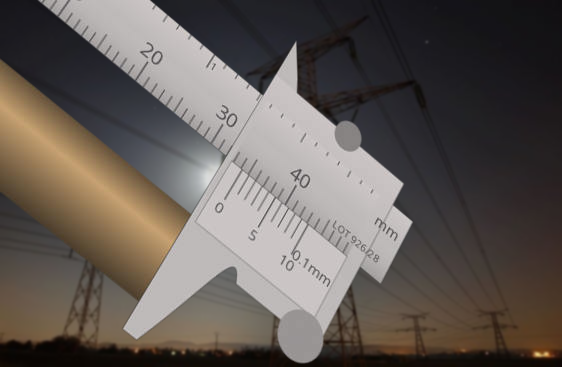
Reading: 34.2,mm
